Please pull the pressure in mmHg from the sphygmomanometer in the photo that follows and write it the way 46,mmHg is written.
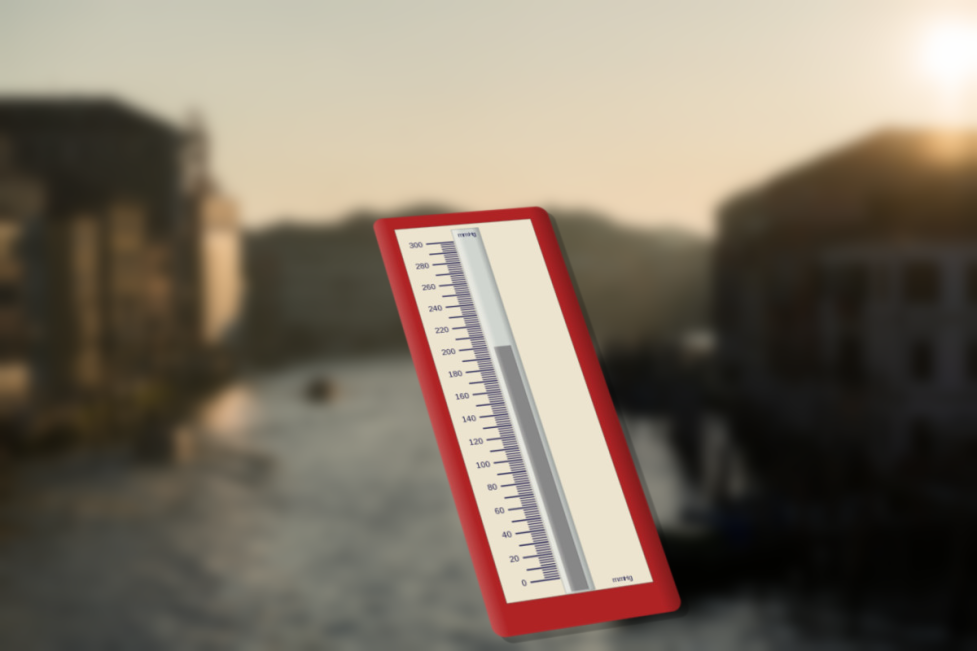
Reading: 200,mmHg
